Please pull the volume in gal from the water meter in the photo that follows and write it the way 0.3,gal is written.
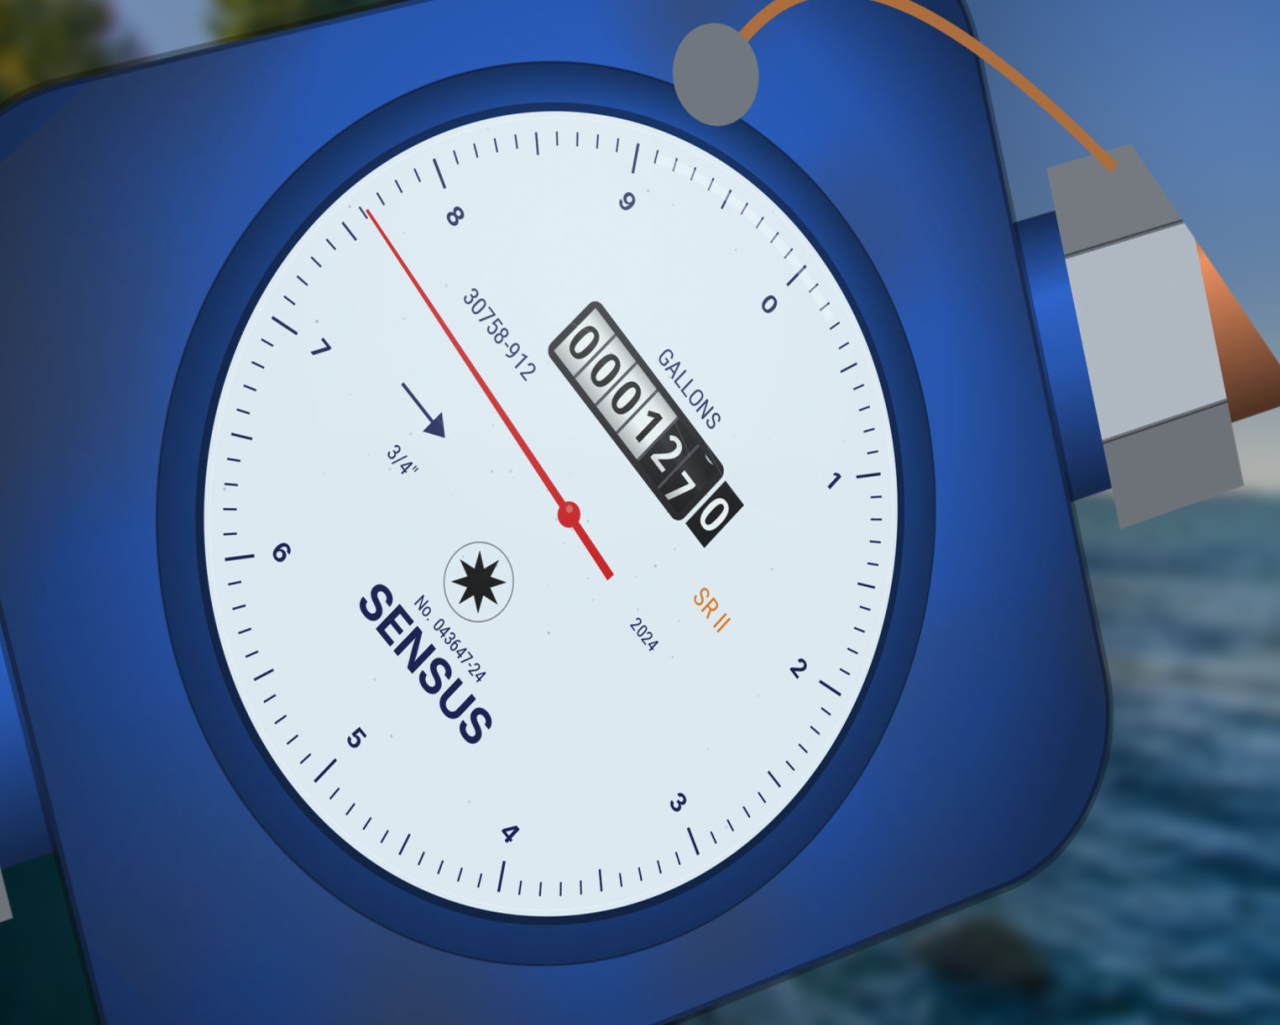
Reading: 1267.6,gal
